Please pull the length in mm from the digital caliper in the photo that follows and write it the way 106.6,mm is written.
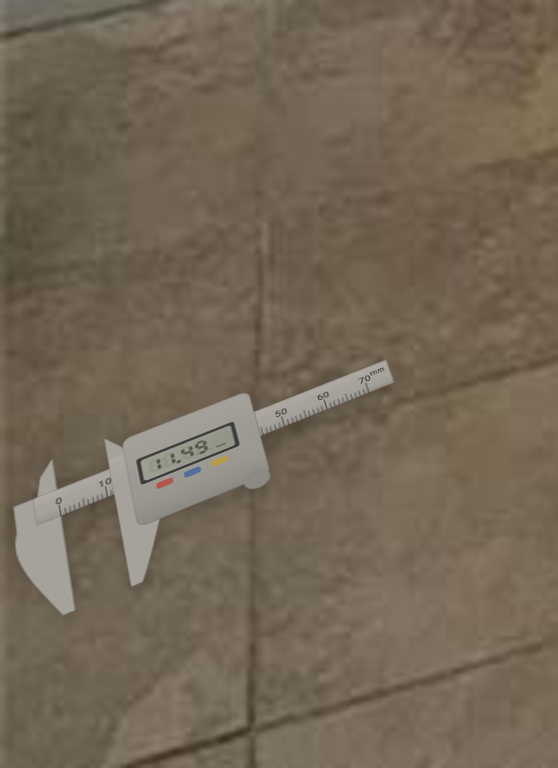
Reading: 11.49,mm
